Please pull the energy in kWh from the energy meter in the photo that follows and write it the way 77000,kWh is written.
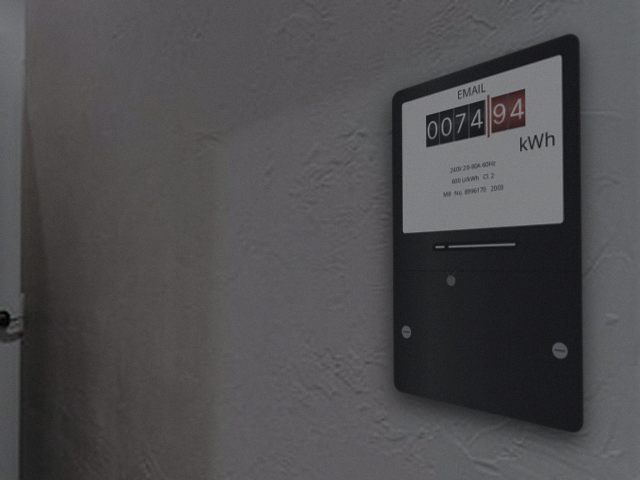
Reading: 74.94,kWh
